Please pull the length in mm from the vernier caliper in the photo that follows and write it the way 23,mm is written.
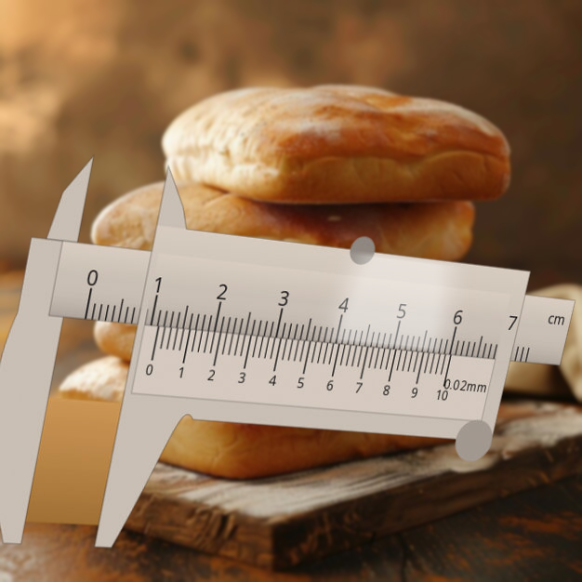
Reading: 11.2,mm
